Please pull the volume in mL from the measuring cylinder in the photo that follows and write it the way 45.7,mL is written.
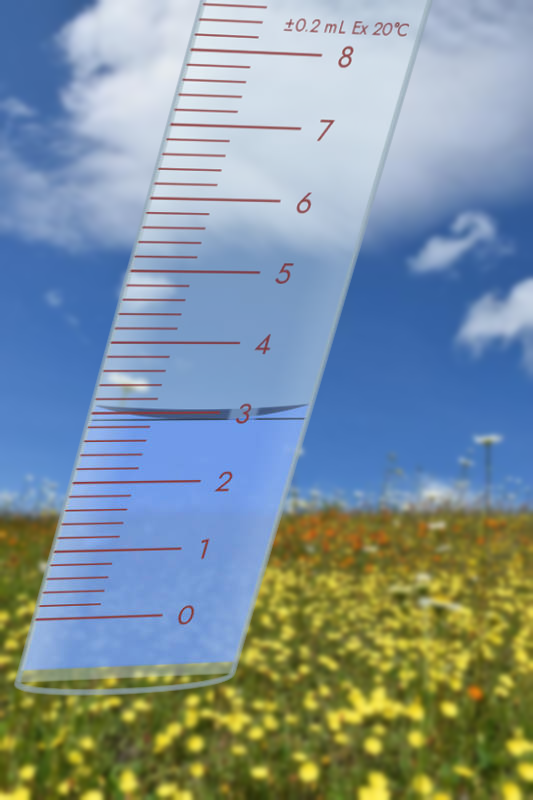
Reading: 2.9,mL
